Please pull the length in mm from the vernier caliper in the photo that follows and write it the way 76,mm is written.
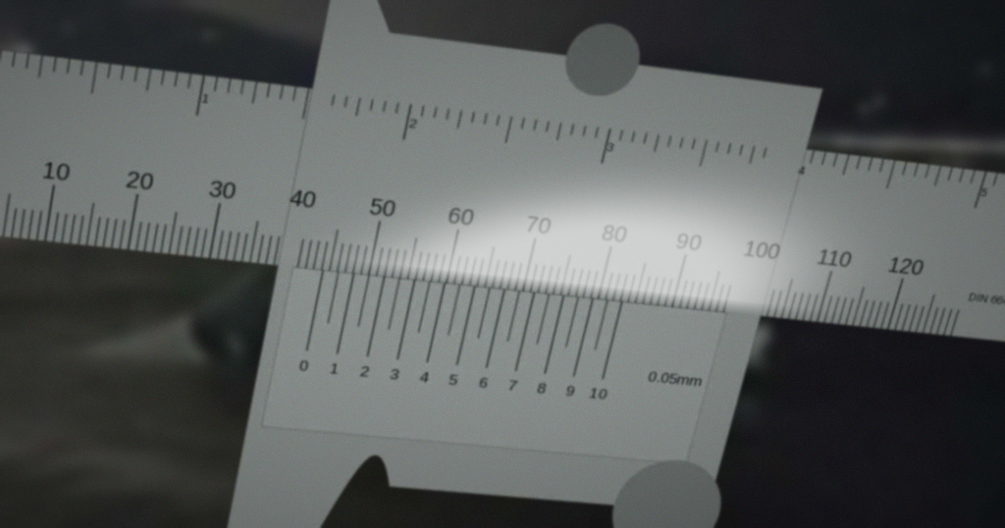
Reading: 44.2,mm
